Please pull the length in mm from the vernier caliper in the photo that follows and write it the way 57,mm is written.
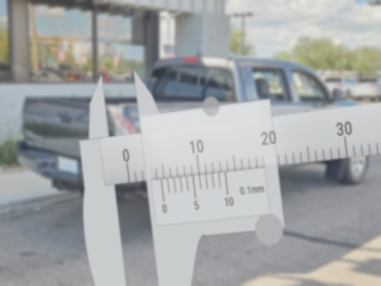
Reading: 4.6,mm
